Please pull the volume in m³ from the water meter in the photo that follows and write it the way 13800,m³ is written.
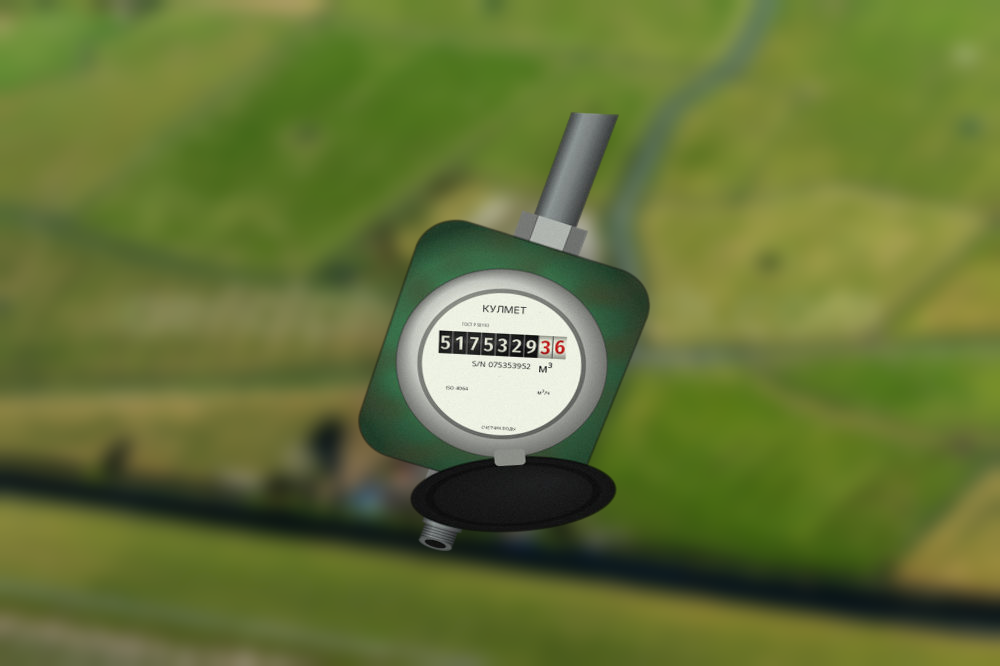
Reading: 5175329.36,m³
